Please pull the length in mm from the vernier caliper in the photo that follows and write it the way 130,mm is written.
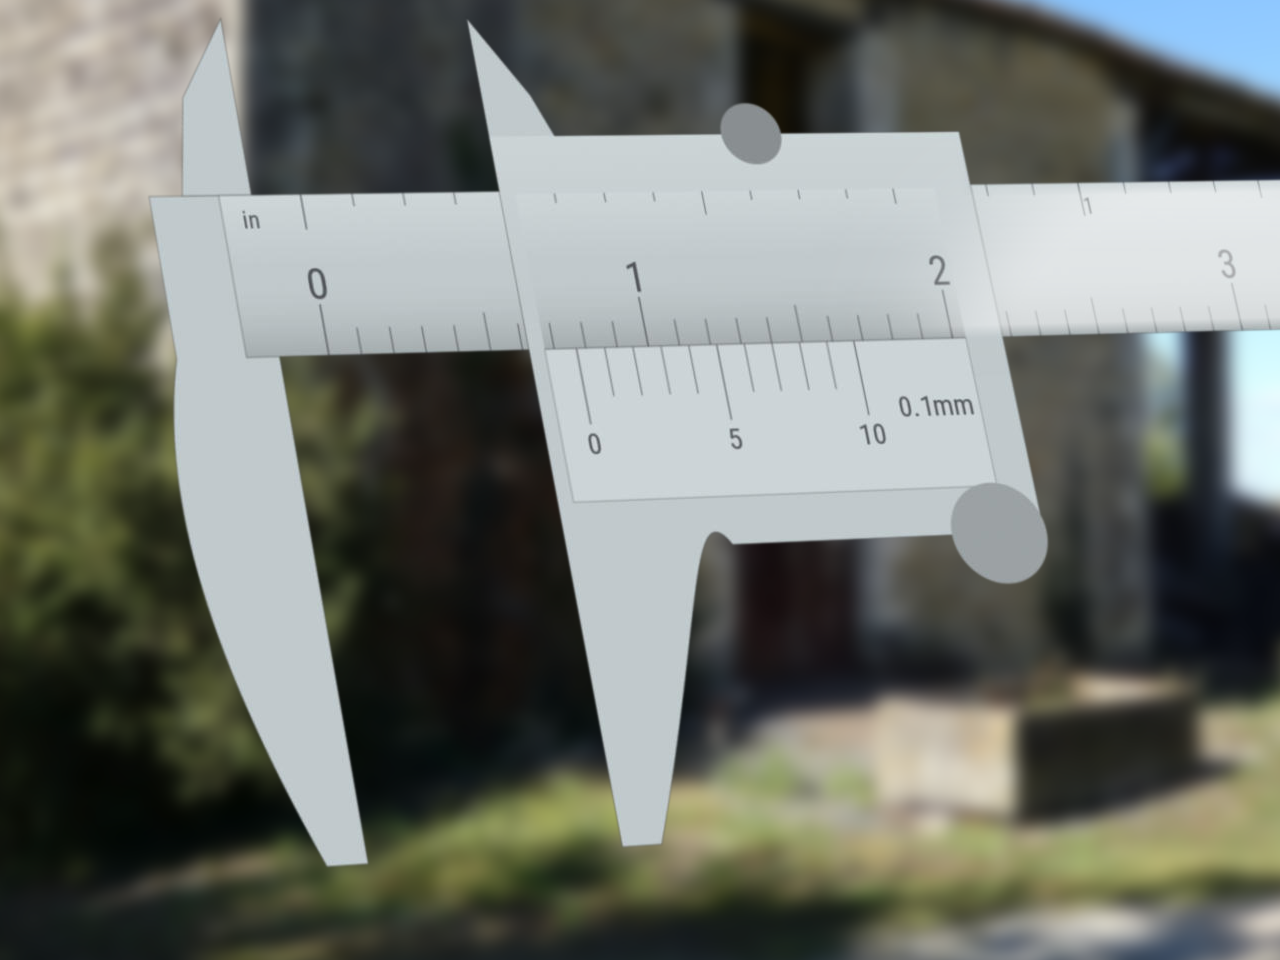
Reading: 7.7,mm
